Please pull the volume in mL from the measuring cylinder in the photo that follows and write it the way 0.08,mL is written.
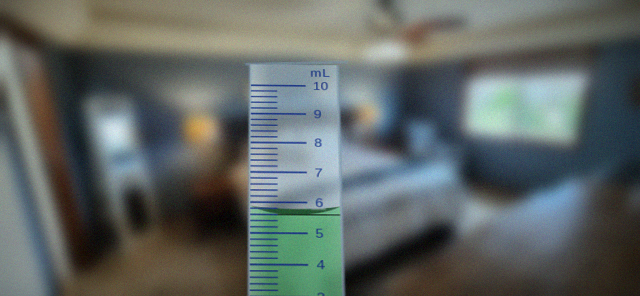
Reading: 5.6,mL
